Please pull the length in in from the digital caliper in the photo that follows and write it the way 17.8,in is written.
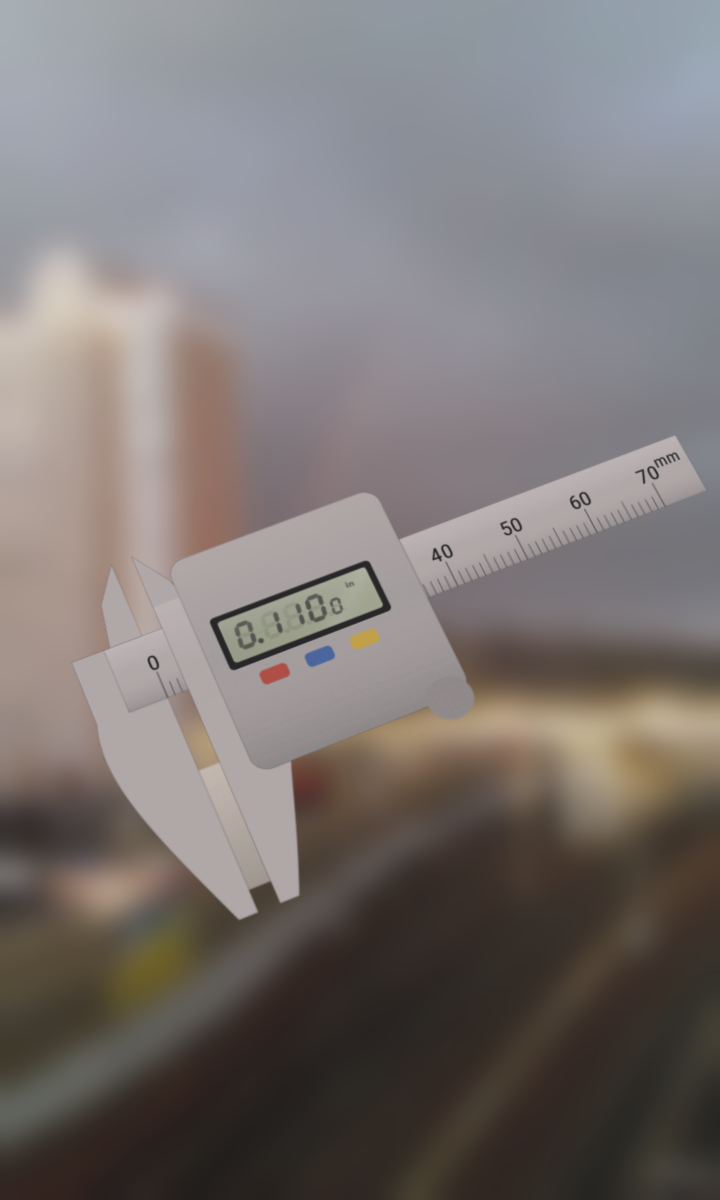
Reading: 0.1100,in
